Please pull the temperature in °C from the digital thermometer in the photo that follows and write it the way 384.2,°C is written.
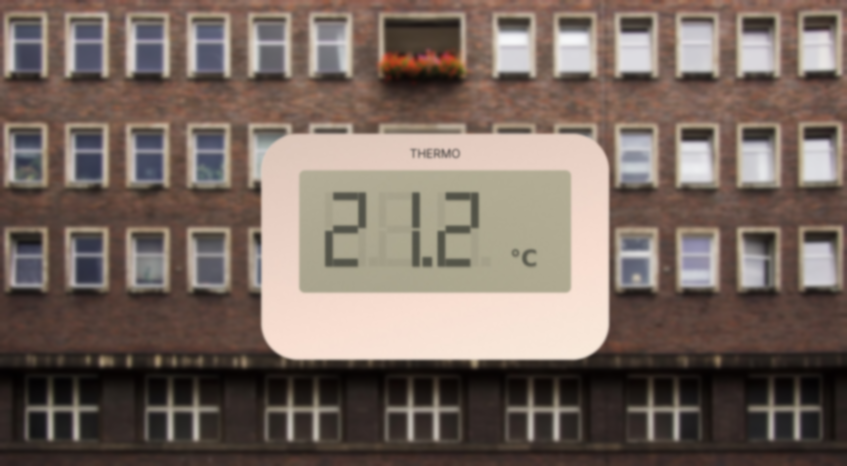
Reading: 21.2,°C
